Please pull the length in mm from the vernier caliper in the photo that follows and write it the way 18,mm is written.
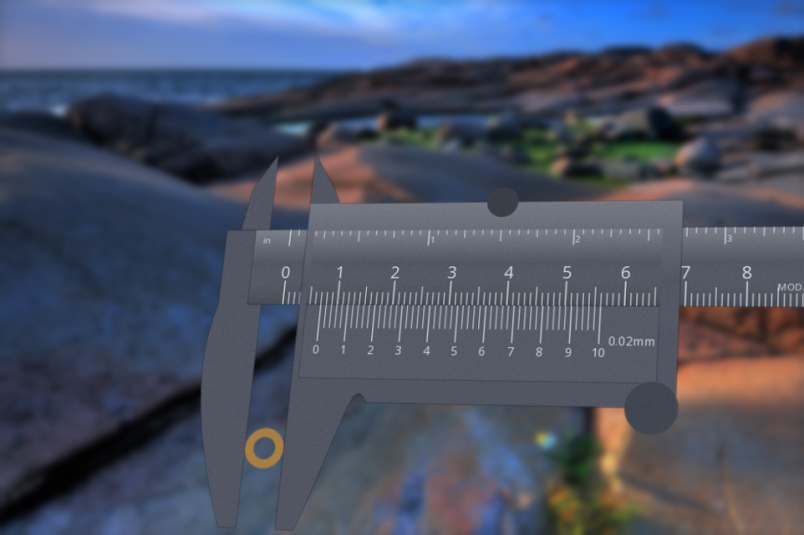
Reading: 7.0,mm
